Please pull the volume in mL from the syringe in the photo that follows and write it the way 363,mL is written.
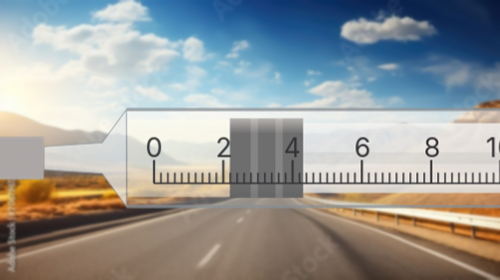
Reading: 2.2,mL
